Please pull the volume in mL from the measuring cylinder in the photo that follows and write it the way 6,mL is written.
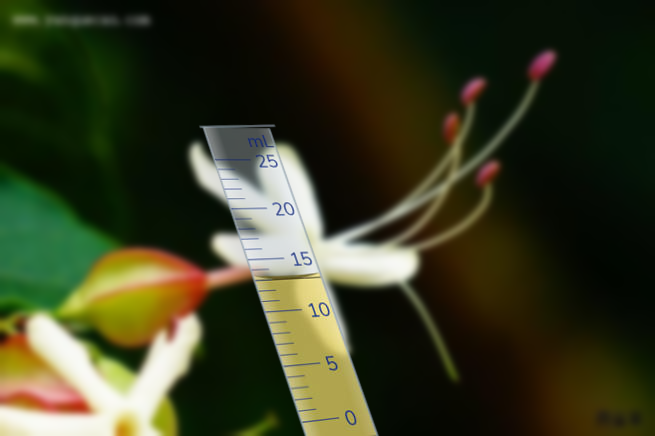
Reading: 13,mL
